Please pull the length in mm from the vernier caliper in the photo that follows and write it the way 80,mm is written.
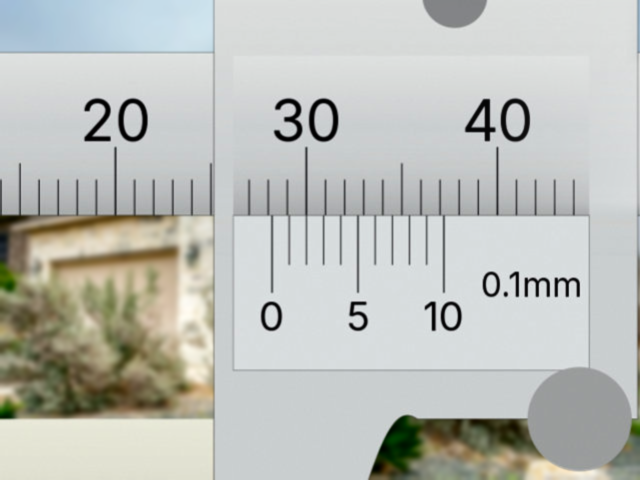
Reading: 28.2,mm
